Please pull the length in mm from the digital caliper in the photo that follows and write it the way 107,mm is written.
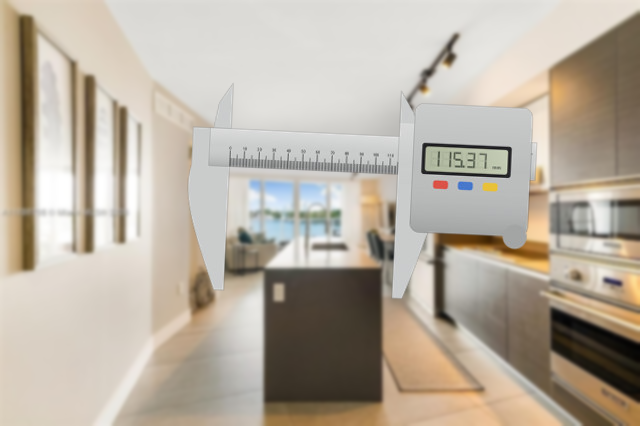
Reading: 115.37,mm
